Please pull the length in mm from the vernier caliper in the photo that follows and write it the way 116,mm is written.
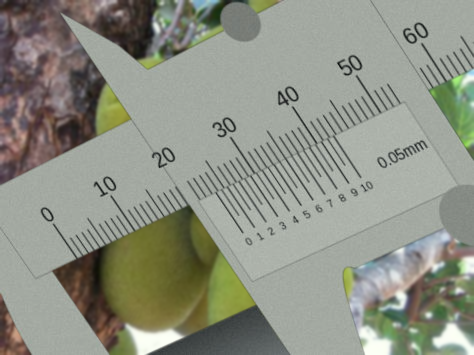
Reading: 23.6,mm
